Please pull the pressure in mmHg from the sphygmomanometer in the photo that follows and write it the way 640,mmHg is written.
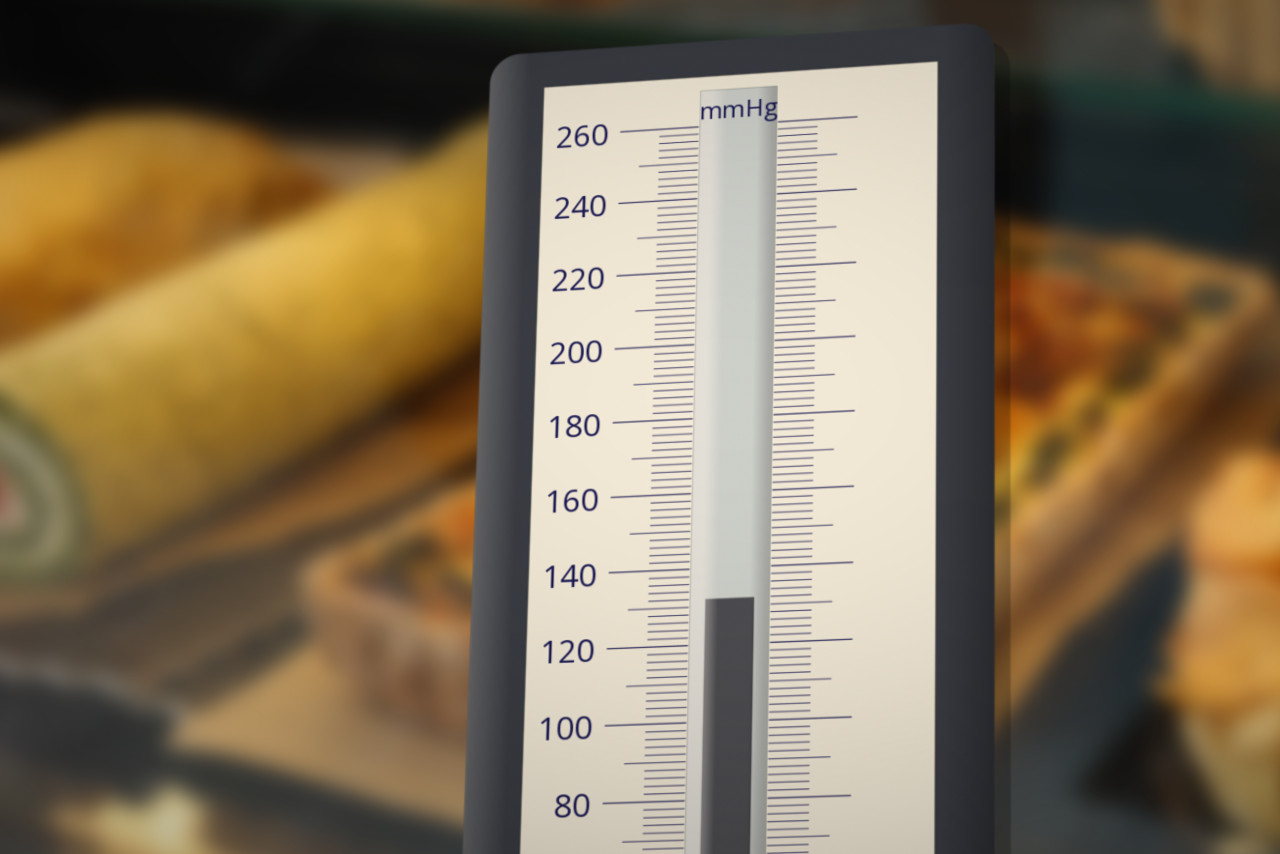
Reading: 132,mmHg
